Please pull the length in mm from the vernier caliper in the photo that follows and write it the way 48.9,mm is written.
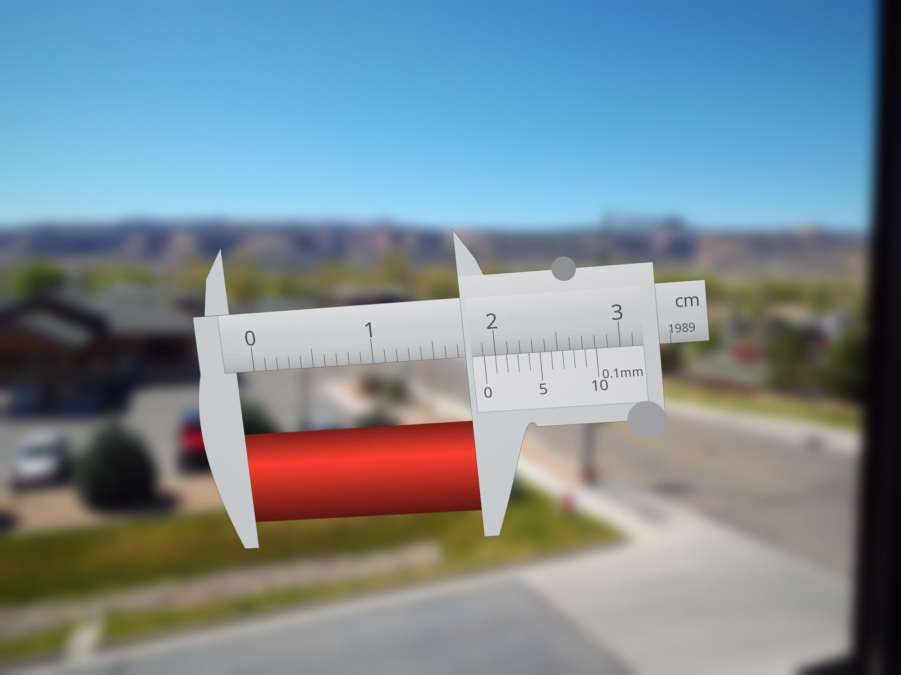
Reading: 19.1,mm
